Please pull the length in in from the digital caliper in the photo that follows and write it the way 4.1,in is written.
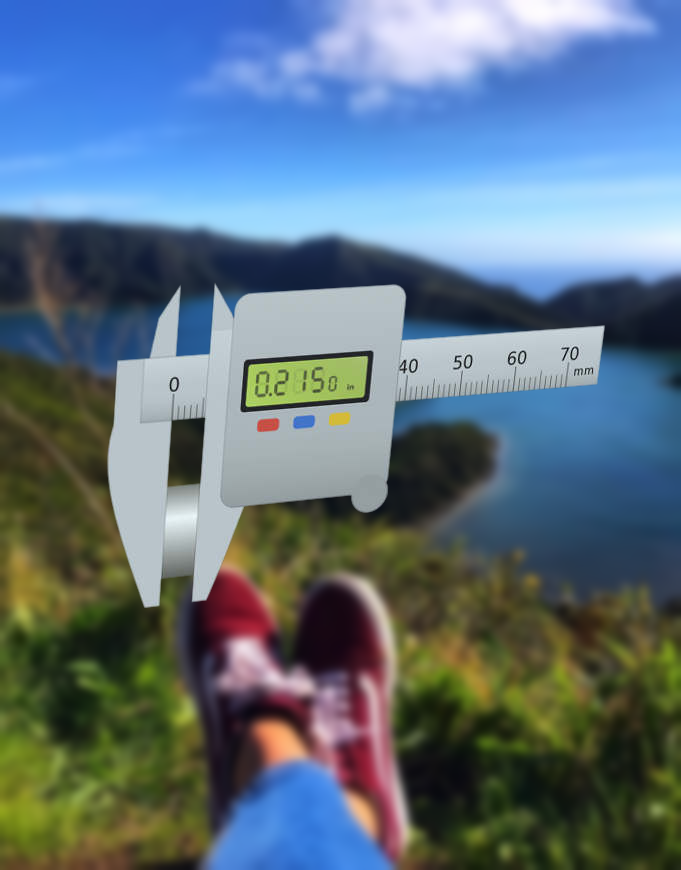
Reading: 0.2150,in
